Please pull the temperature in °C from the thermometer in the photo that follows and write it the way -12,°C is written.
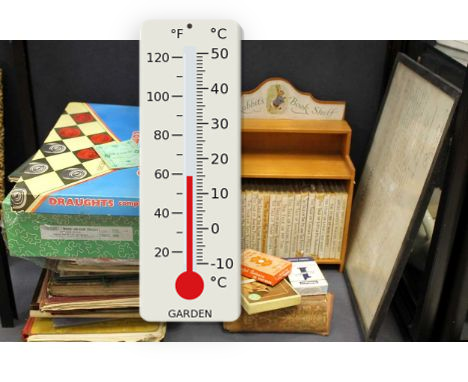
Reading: 15,°C
